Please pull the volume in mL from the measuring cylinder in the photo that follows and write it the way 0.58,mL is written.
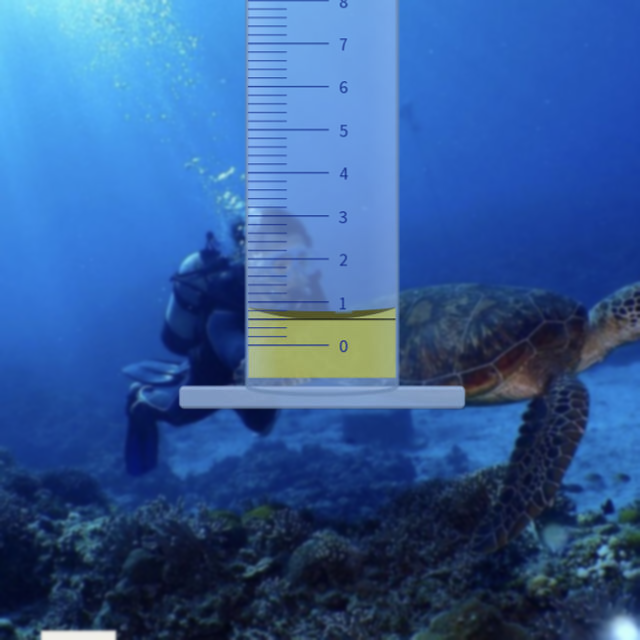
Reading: 0.6,mL
